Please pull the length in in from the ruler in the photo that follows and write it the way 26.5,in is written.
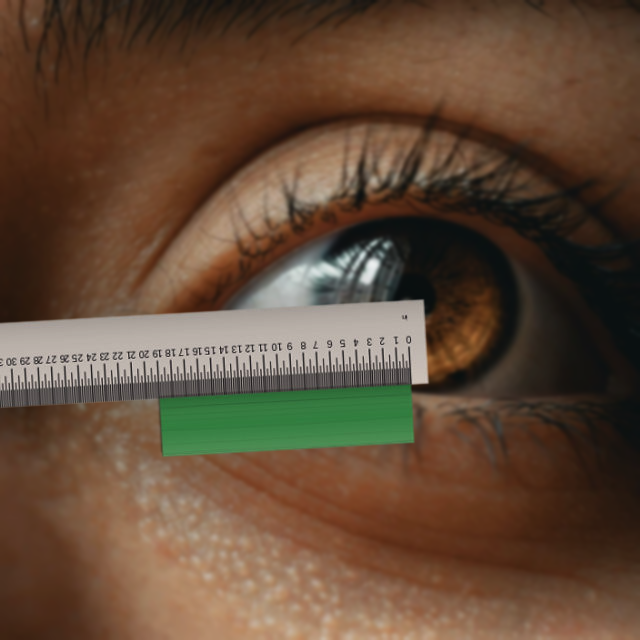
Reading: 19,in
